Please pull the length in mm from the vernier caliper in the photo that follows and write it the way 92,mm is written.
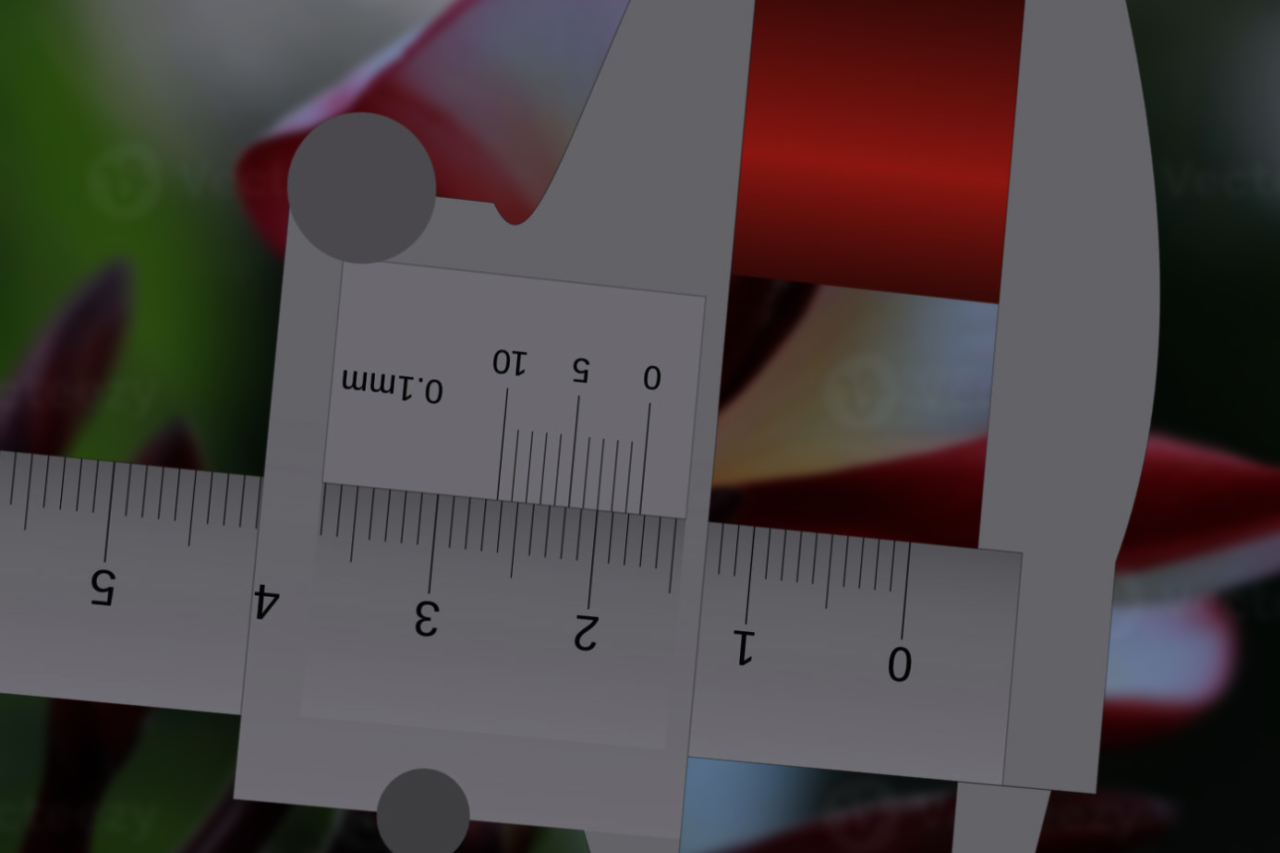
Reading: 17.3,mm
